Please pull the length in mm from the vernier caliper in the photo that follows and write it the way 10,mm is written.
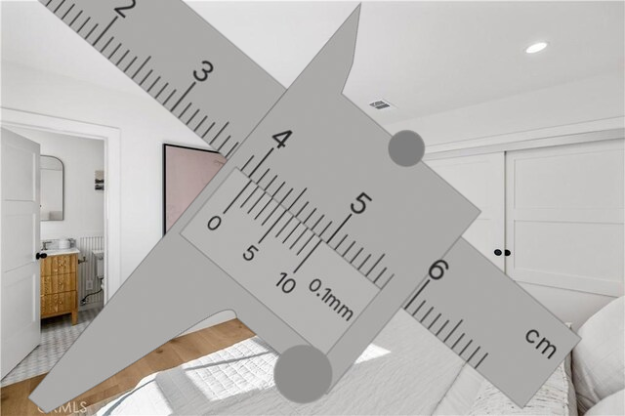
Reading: 40.4,mm
